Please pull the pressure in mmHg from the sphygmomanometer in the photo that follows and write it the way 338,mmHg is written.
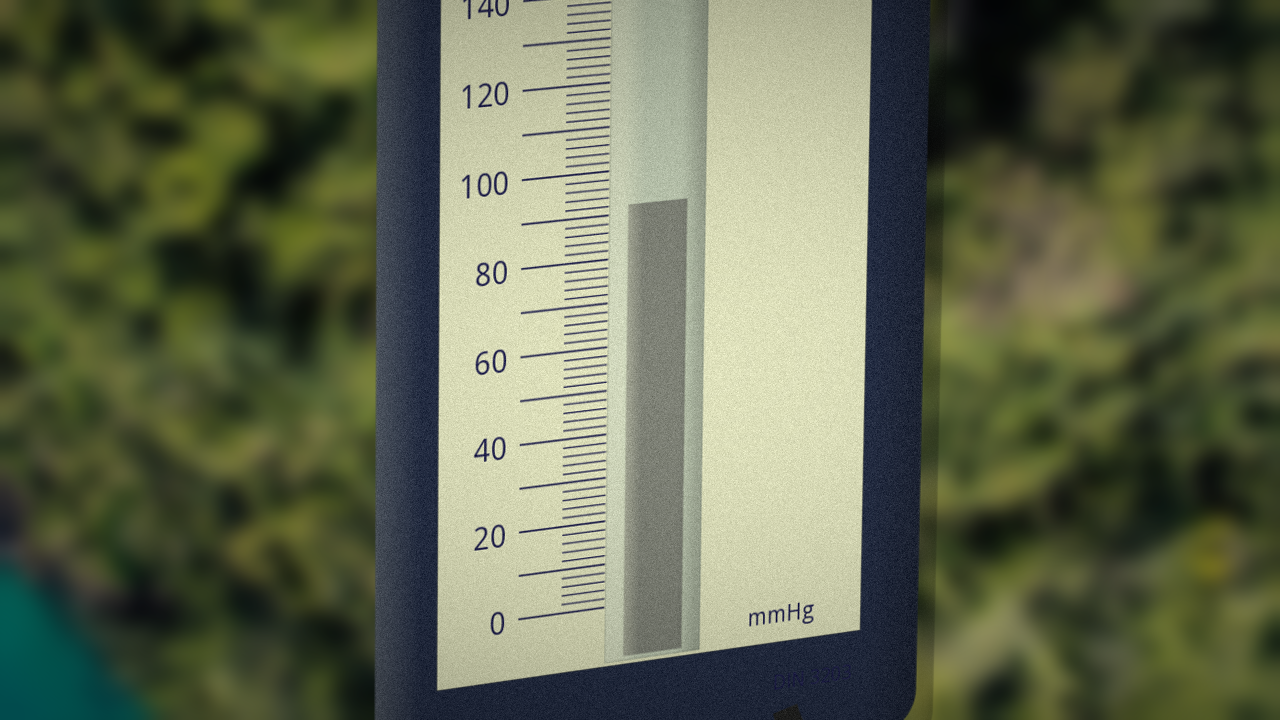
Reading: 92,mmHg
